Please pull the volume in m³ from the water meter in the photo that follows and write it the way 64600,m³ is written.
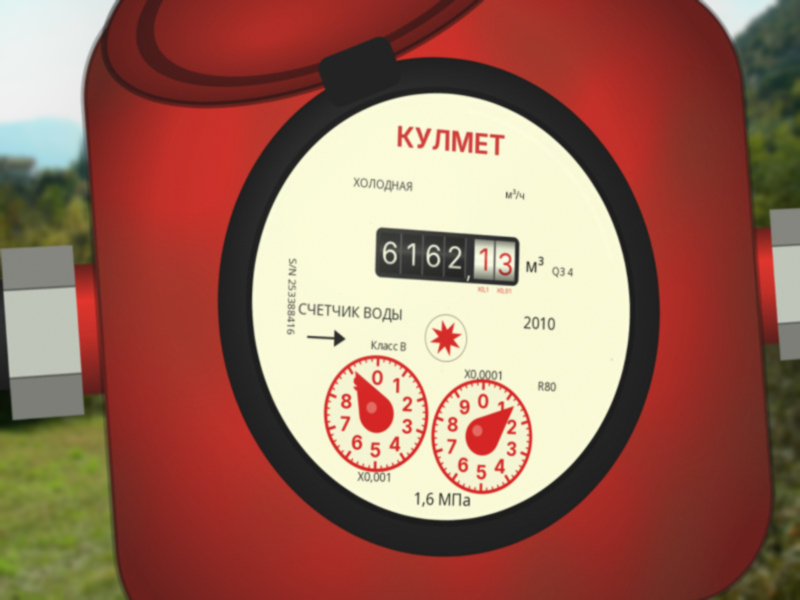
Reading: 6162.1291,m³
